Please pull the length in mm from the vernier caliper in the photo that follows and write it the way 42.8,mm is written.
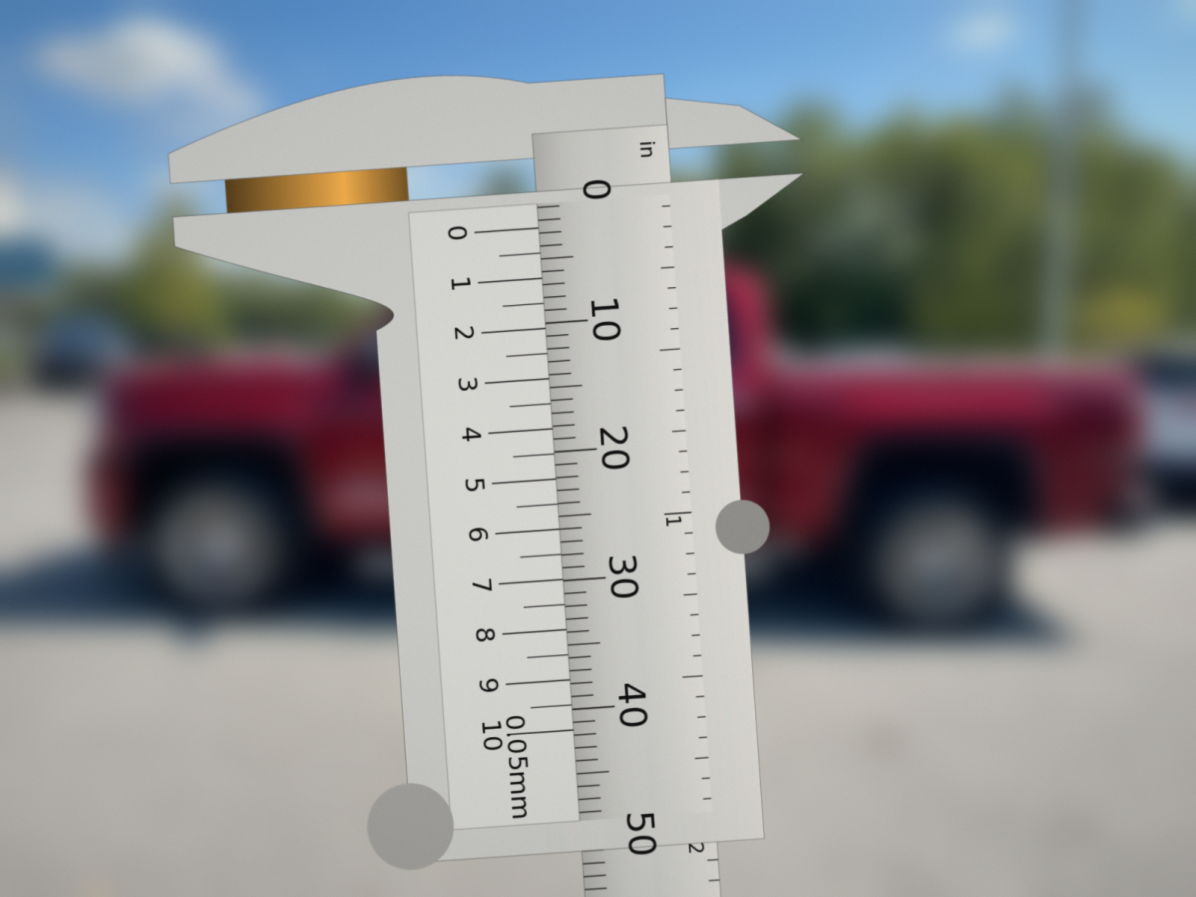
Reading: 2.6,mm
